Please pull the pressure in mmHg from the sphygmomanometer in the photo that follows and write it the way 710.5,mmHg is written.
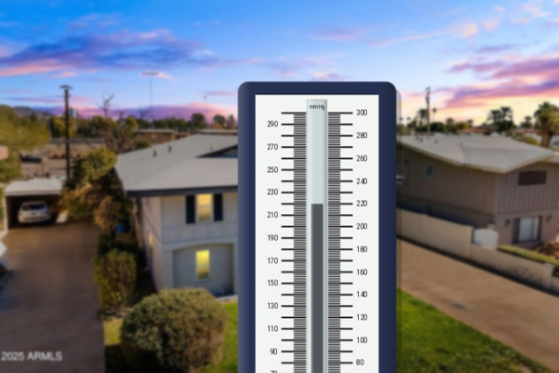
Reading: 220,mmHg
